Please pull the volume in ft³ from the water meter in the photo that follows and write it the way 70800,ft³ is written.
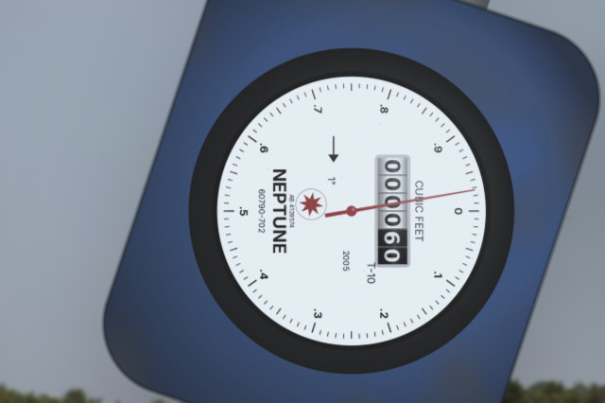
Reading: 59.97,ft³
